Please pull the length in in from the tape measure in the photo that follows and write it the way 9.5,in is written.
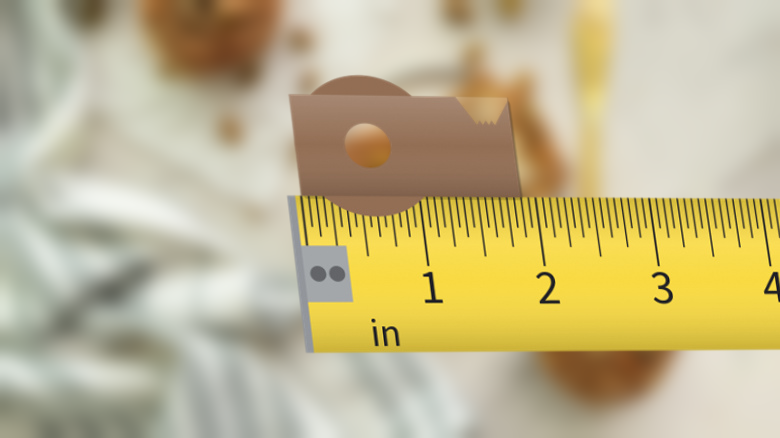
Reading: 1.875,in
